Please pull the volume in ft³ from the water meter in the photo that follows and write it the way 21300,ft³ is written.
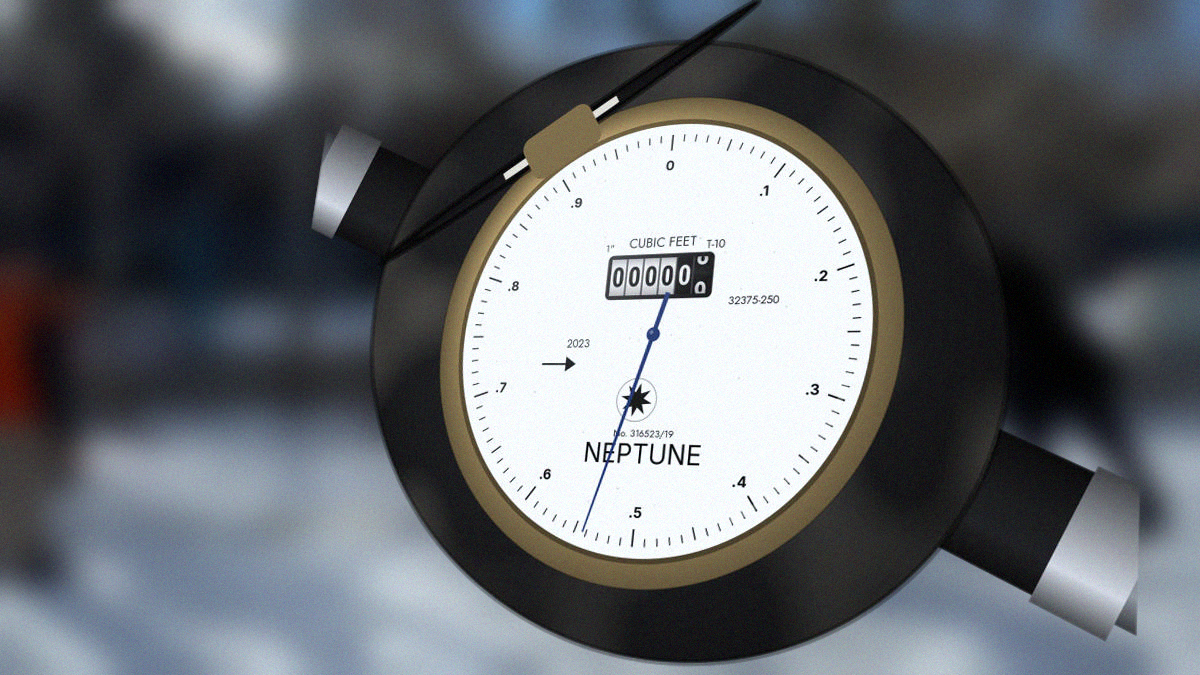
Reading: 8.54,ft³
